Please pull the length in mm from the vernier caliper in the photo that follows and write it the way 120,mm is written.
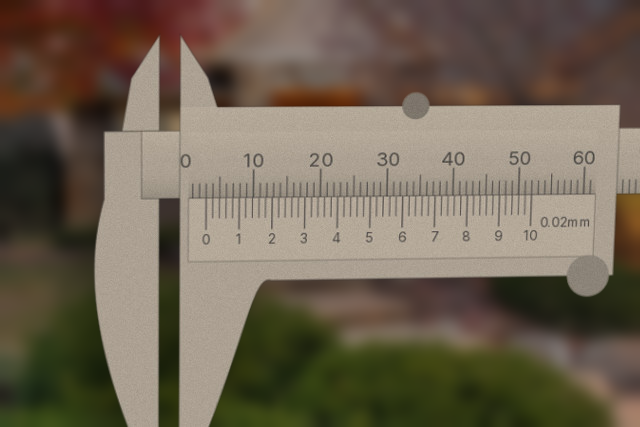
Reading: 3.0,mm
